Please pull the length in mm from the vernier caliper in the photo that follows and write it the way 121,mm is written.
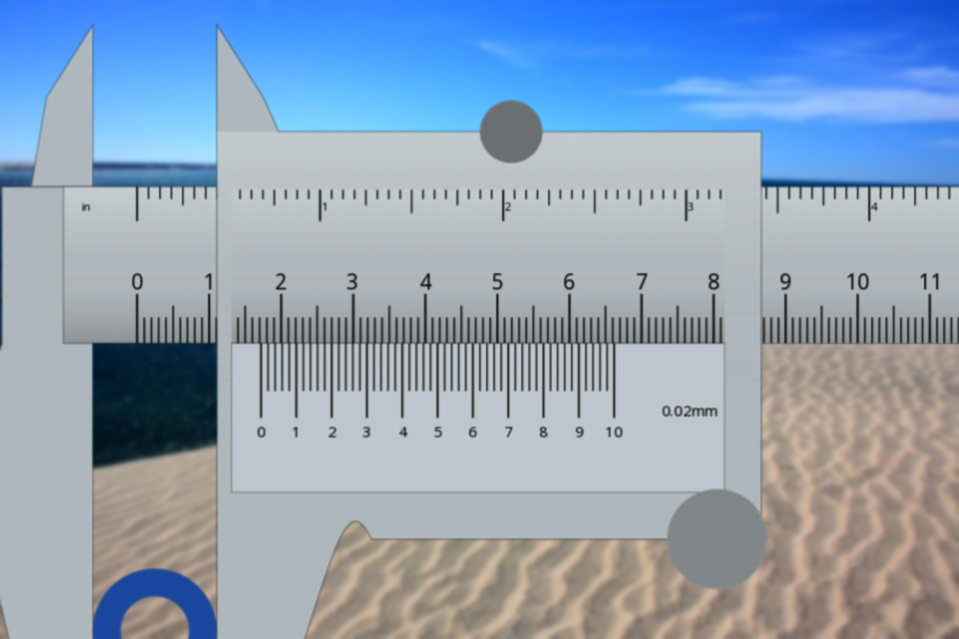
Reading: 17.2,mm
